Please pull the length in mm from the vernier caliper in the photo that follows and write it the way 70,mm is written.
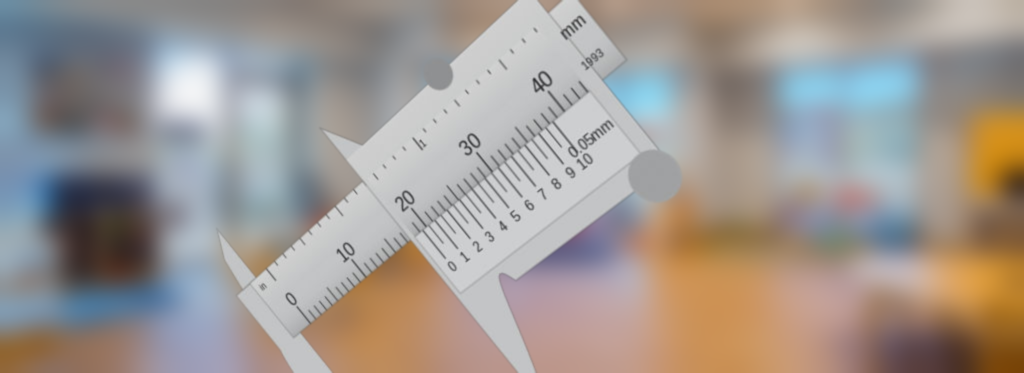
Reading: 19.4,mm
